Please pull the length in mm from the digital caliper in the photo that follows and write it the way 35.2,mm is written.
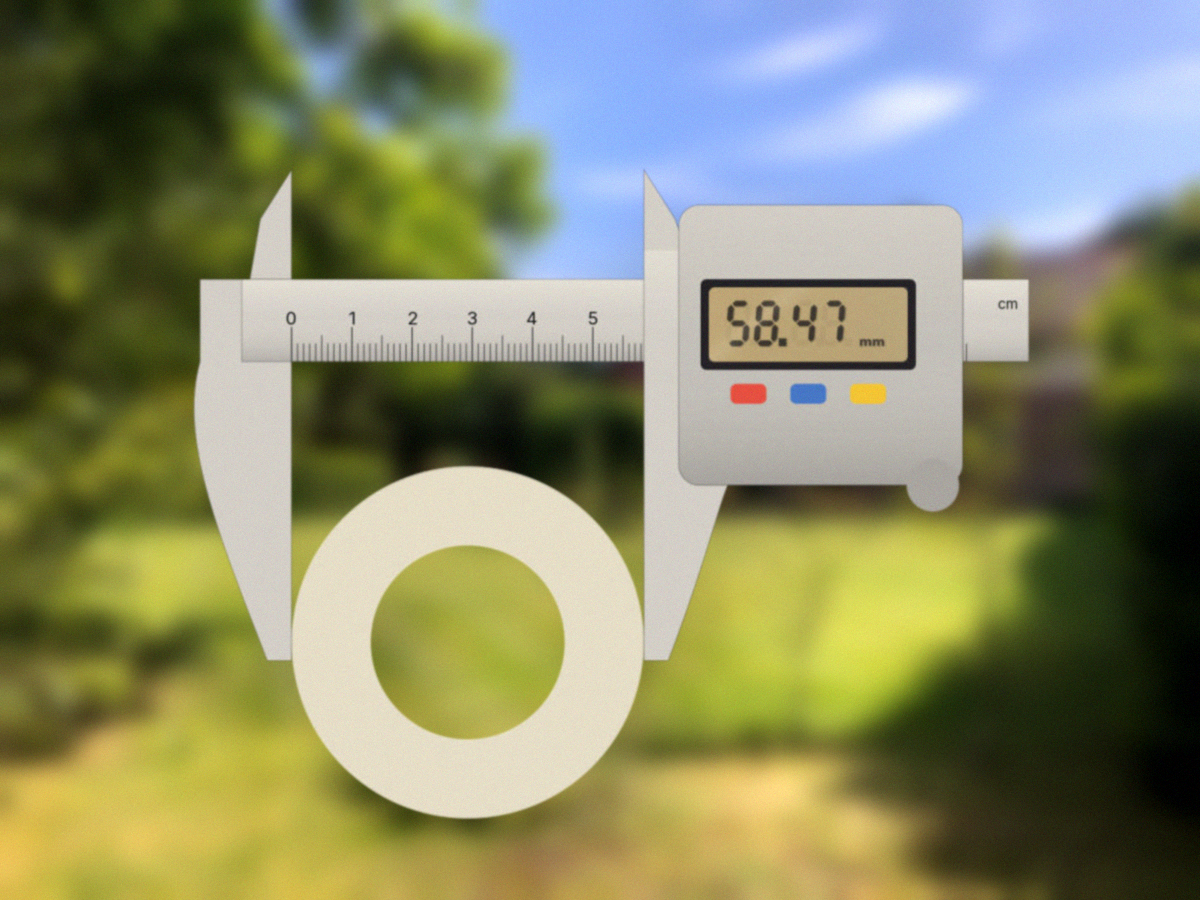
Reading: 58.47,mm
